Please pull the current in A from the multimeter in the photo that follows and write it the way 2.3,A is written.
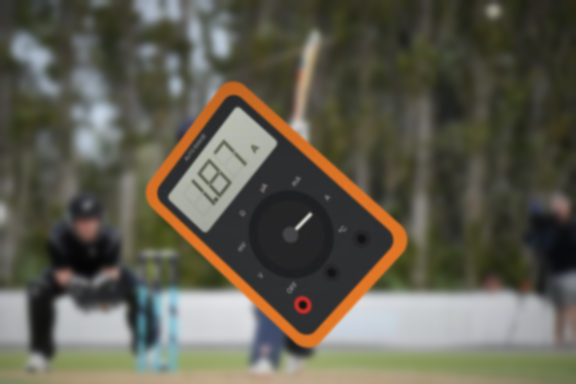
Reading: 1.87,A
